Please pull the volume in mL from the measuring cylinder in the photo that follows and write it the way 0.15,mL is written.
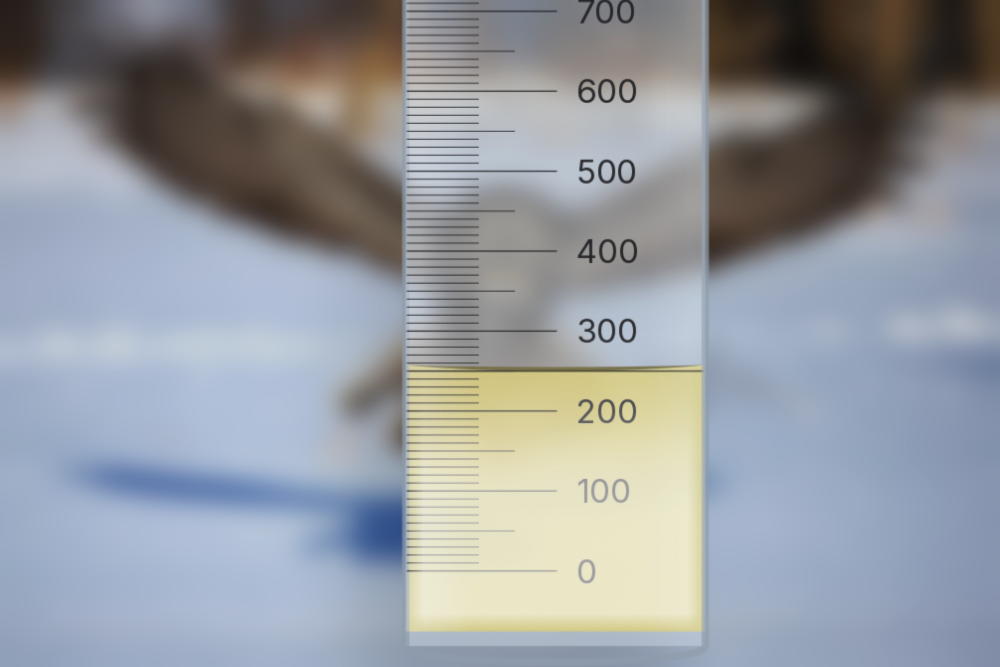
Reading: 250,mL
